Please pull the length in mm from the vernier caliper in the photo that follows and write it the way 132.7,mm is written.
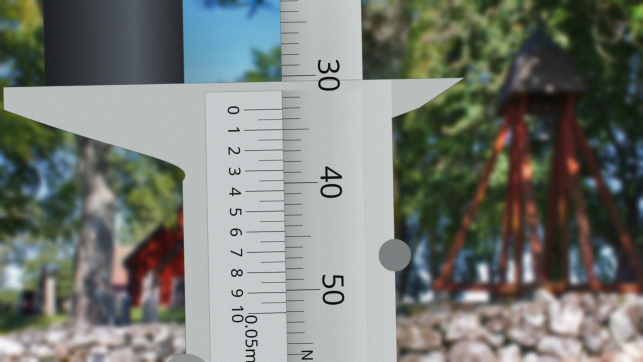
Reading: 33.1,mm
